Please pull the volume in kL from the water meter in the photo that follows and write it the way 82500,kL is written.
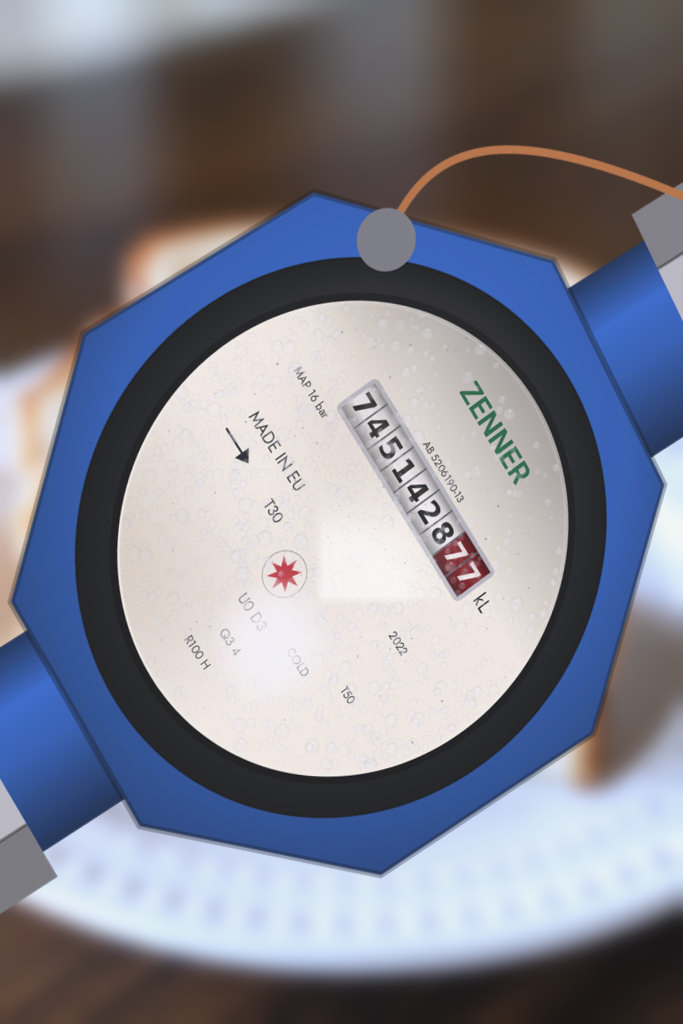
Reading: 7451428.77,kL
